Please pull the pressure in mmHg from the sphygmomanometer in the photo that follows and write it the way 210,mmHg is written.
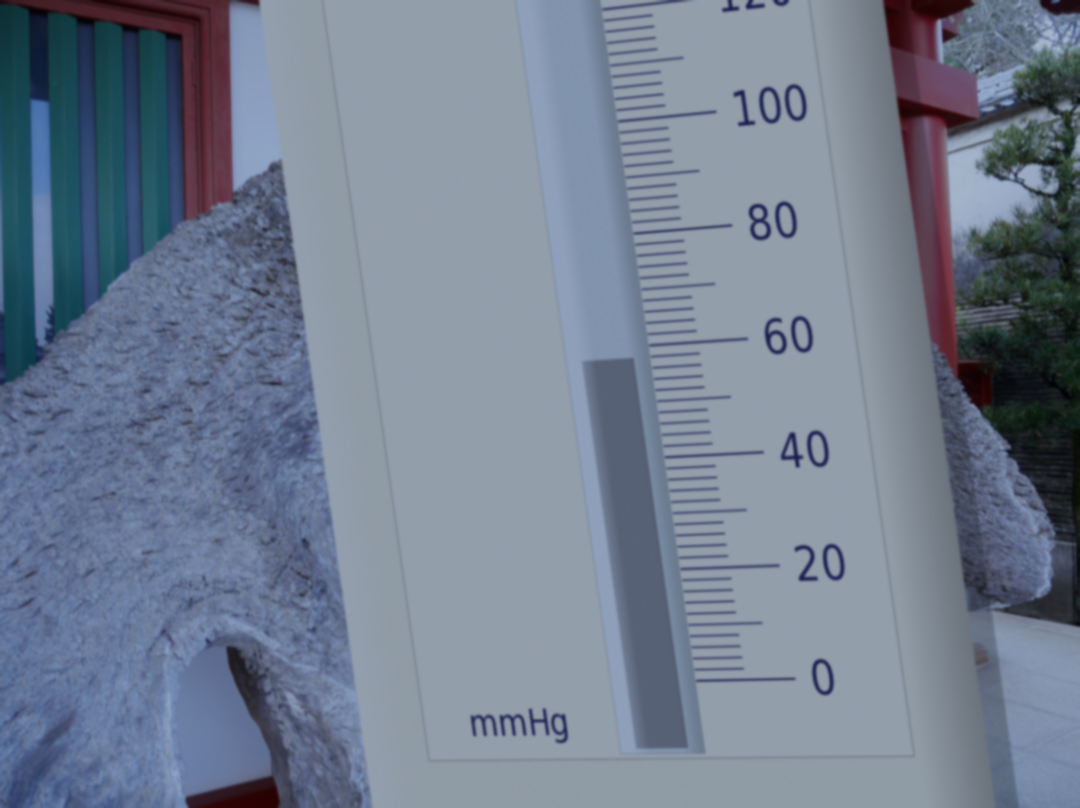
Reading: 58,mmHg
